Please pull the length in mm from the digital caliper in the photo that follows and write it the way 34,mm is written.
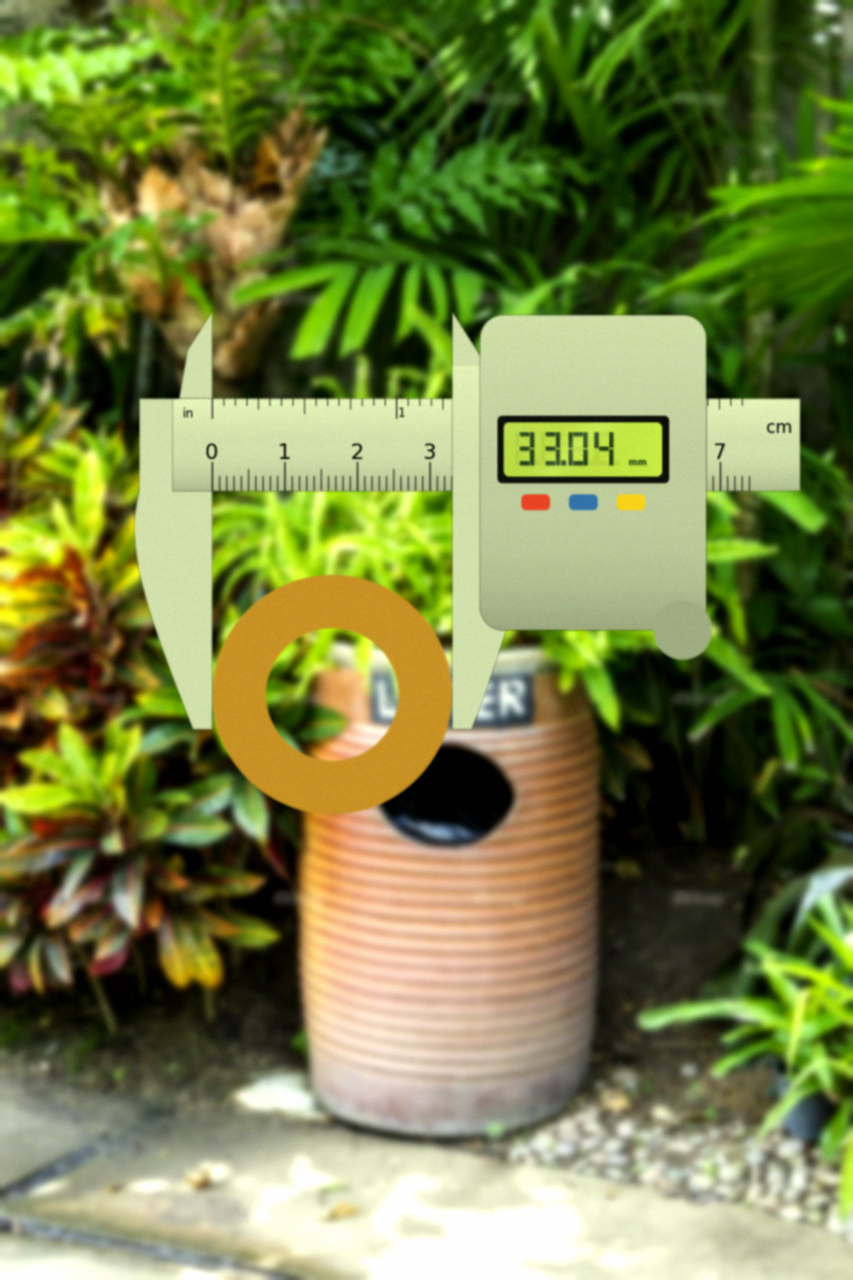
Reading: 33.04,mm
